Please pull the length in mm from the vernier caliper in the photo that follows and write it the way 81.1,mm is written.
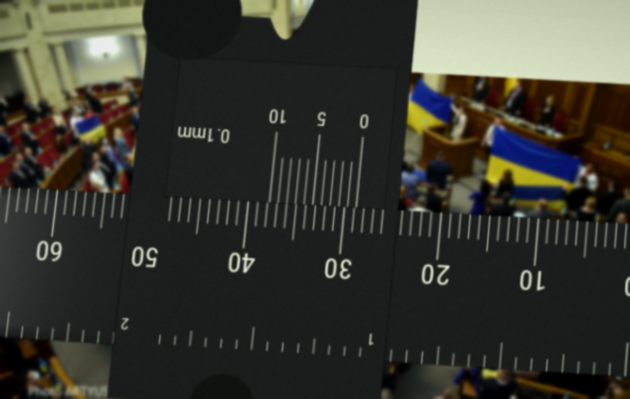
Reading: 28.8,mm
